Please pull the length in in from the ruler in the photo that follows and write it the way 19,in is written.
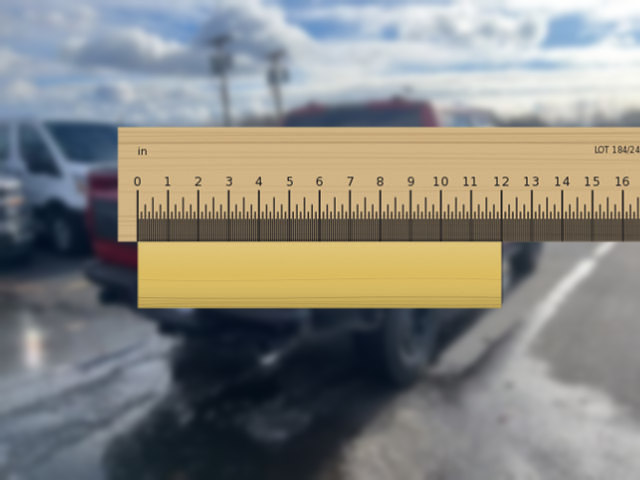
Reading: 12,in
